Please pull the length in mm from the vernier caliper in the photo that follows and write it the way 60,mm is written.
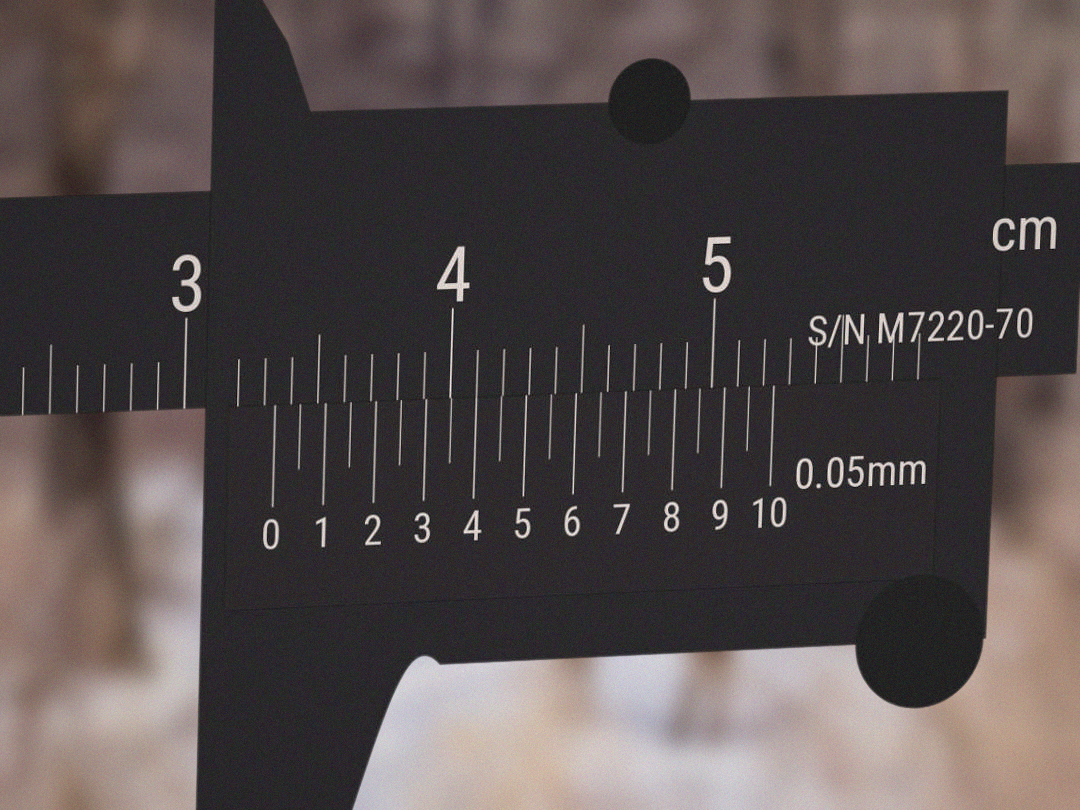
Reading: 33.40,mm
